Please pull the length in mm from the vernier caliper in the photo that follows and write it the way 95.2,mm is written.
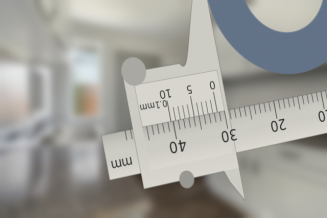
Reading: 31.4,mm
